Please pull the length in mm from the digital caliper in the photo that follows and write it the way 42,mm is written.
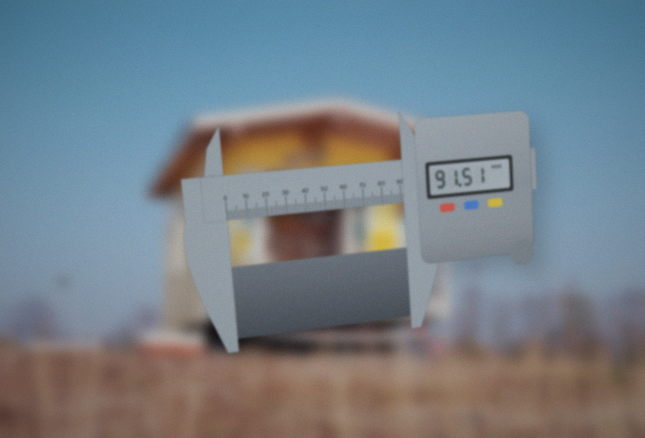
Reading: 91.51,mm
